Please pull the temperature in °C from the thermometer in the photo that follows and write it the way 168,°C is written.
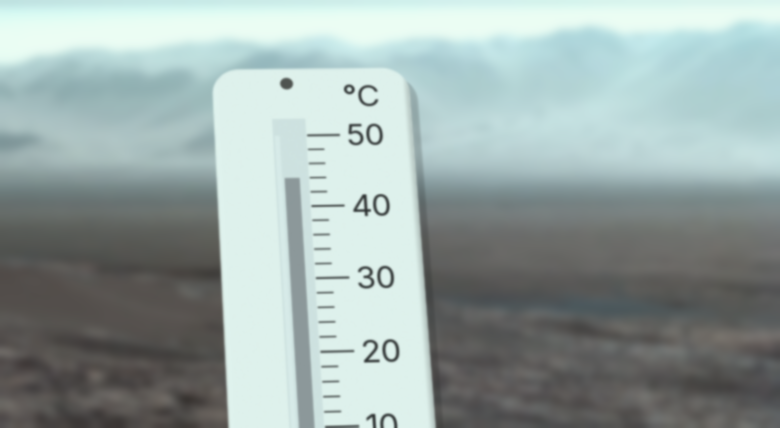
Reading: 44,°C
